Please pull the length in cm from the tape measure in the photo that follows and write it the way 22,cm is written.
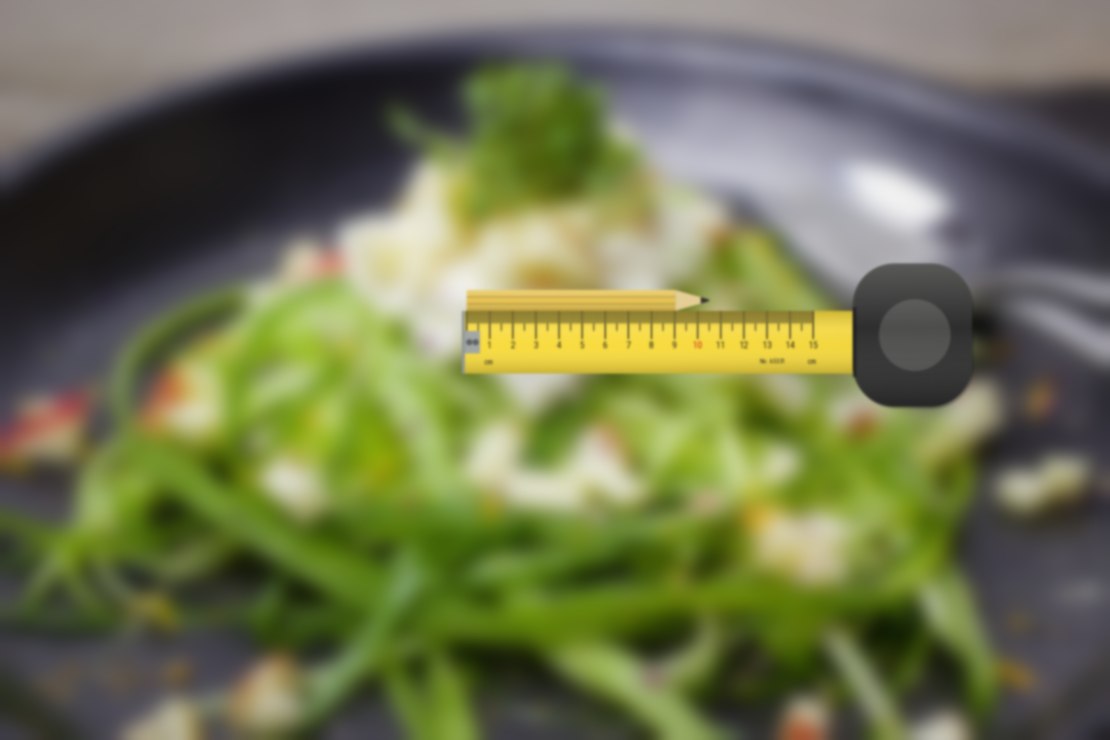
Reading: 10.5,cm
